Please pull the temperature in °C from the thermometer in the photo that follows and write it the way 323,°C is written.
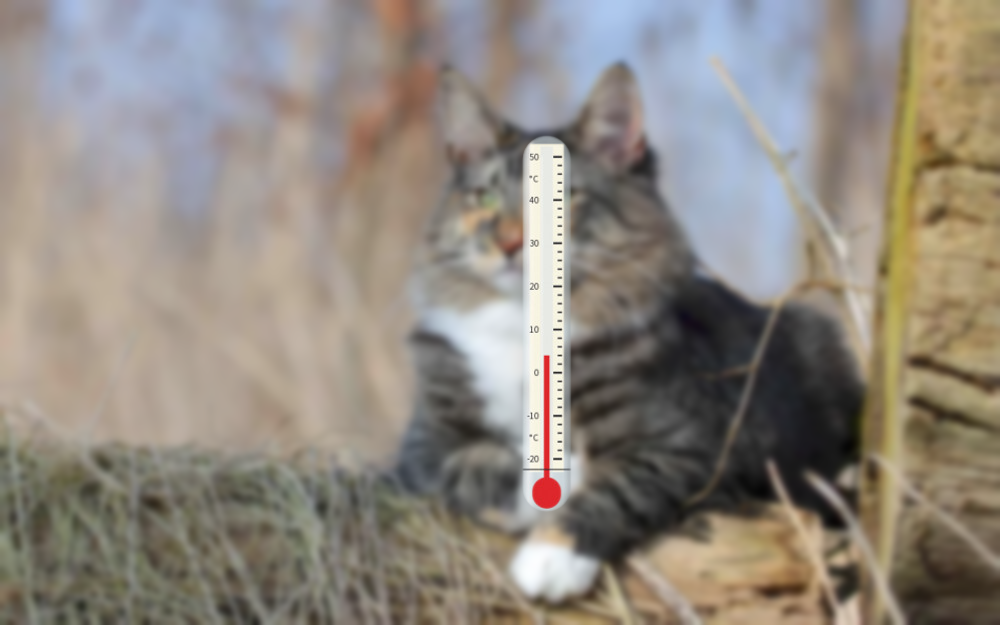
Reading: 4,°C
